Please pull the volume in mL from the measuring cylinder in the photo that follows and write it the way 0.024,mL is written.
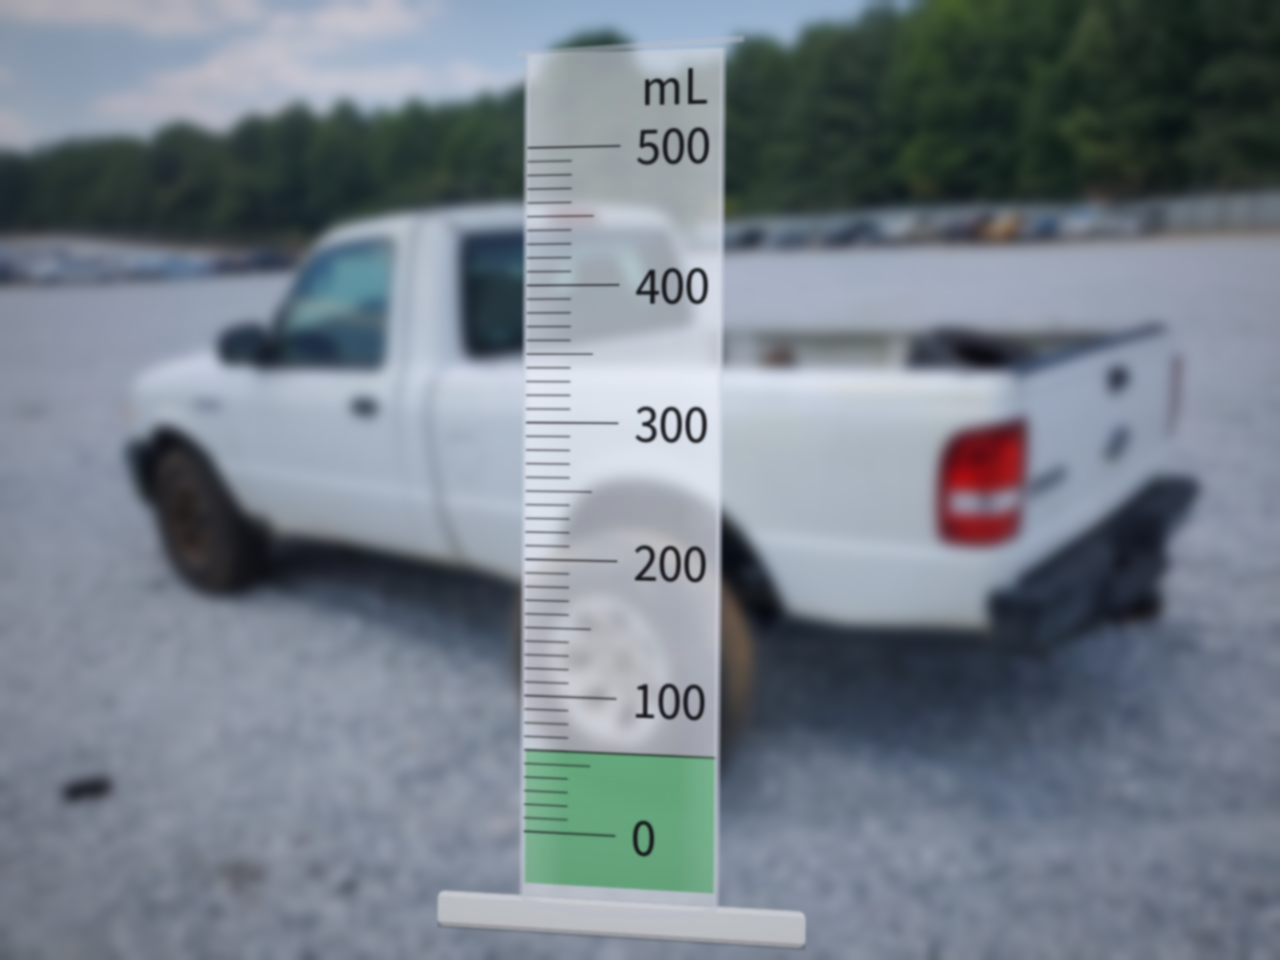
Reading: 60,mL
